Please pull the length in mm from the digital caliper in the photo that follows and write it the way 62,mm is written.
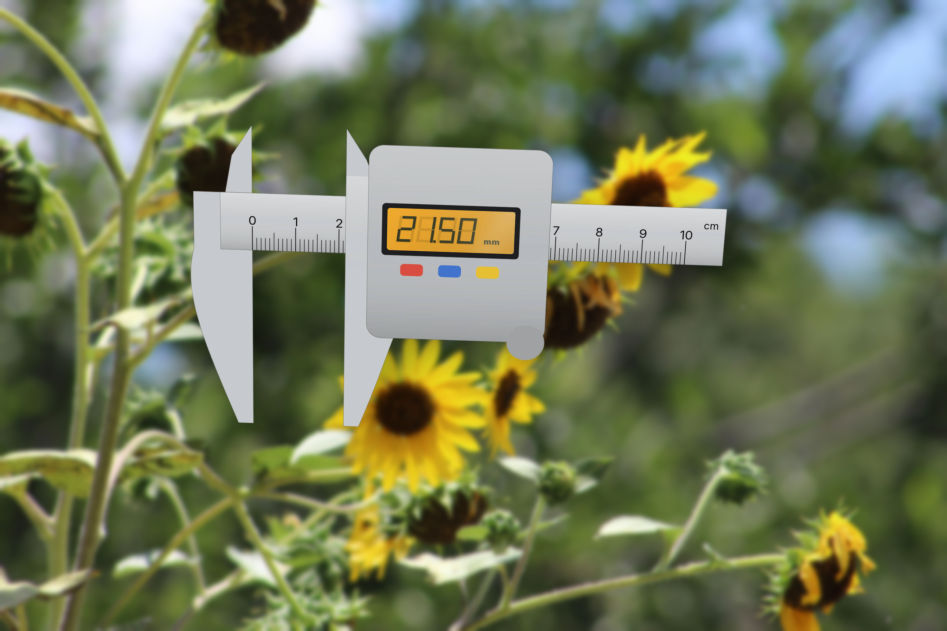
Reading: 21.50,mm
